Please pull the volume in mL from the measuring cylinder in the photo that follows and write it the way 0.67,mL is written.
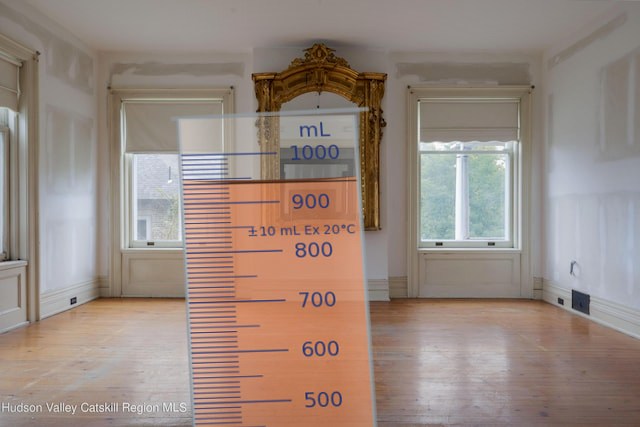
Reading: 940,mL
